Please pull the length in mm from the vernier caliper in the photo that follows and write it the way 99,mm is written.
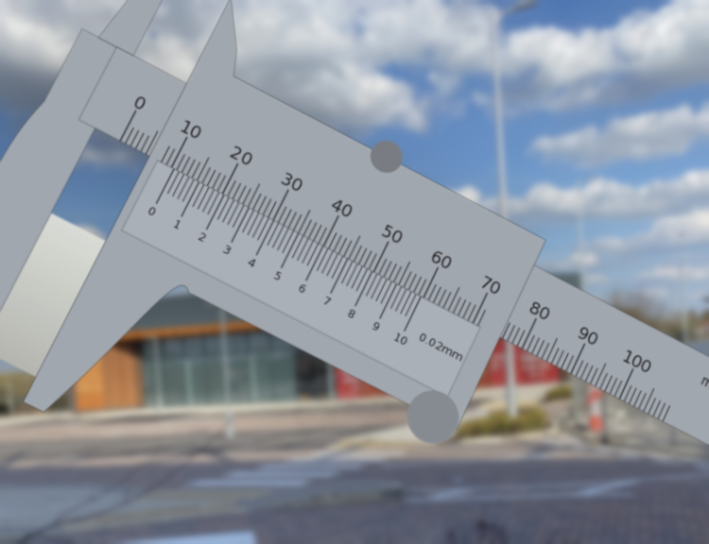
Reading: 10.5,mm
